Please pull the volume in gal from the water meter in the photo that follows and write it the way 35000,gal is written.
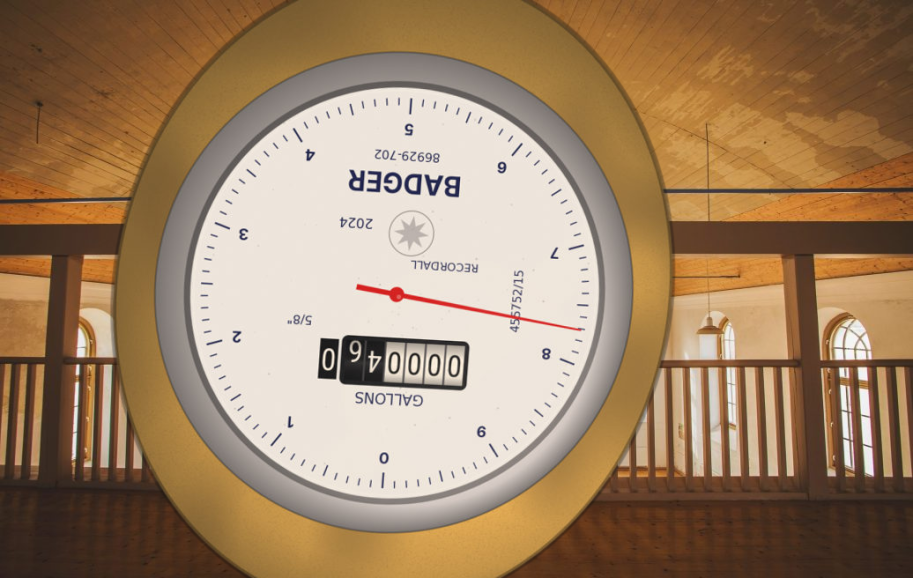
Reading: 457.7,gal
